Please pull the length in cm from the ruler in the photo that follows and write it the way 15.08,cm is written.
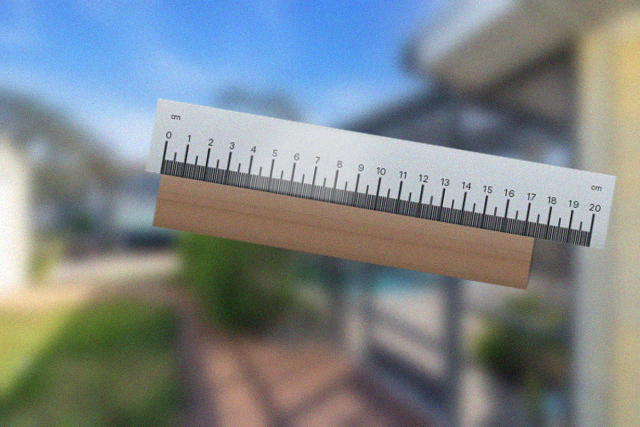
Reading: 17.5,cm
